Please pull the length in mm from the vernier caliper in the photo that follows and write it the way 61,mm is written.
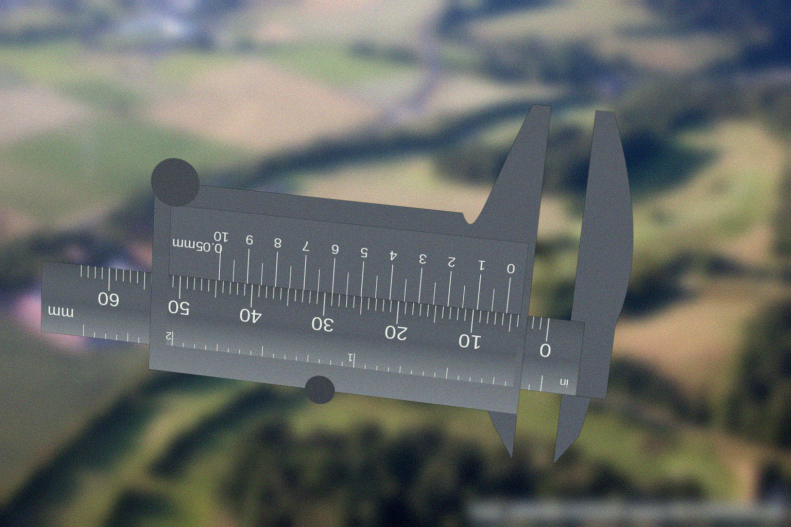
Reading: 5.6,mm
